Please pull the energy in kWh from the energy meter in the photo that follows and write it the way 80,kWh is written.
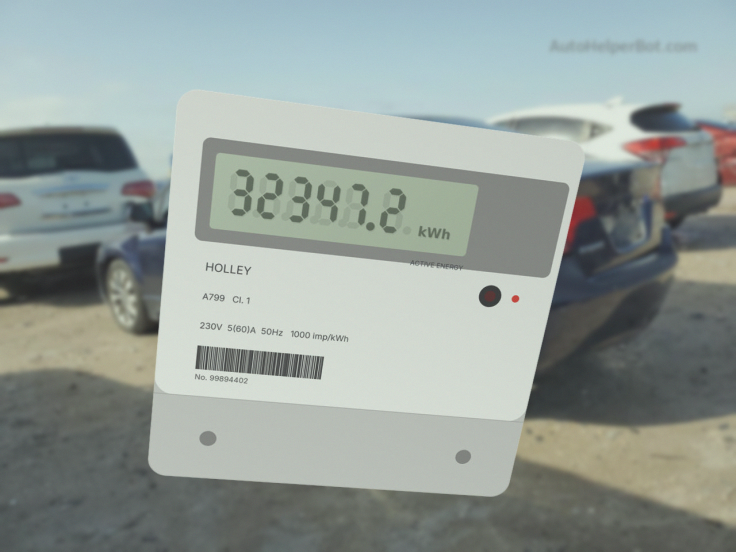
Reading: 32347.2,kWh
